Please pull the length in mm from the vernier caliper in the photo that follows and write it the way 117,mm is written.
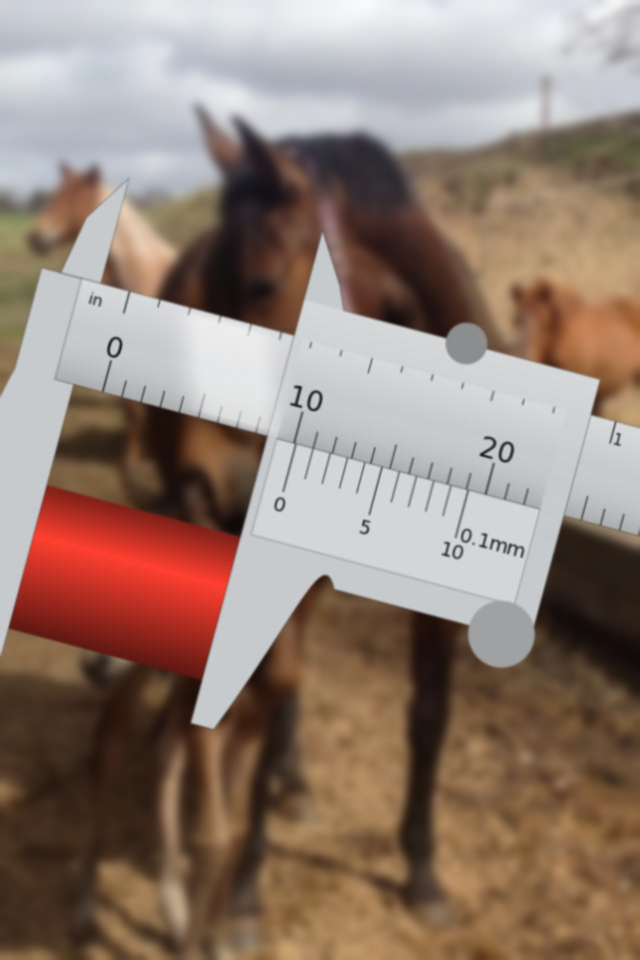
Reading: 10.1,mm
